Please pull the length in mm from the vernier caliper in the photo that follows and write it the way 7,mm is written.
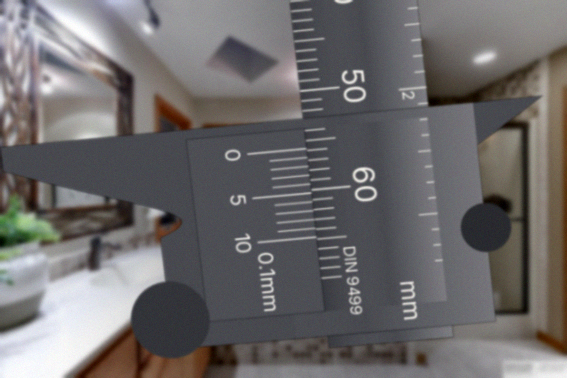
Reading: 55.8,mm
